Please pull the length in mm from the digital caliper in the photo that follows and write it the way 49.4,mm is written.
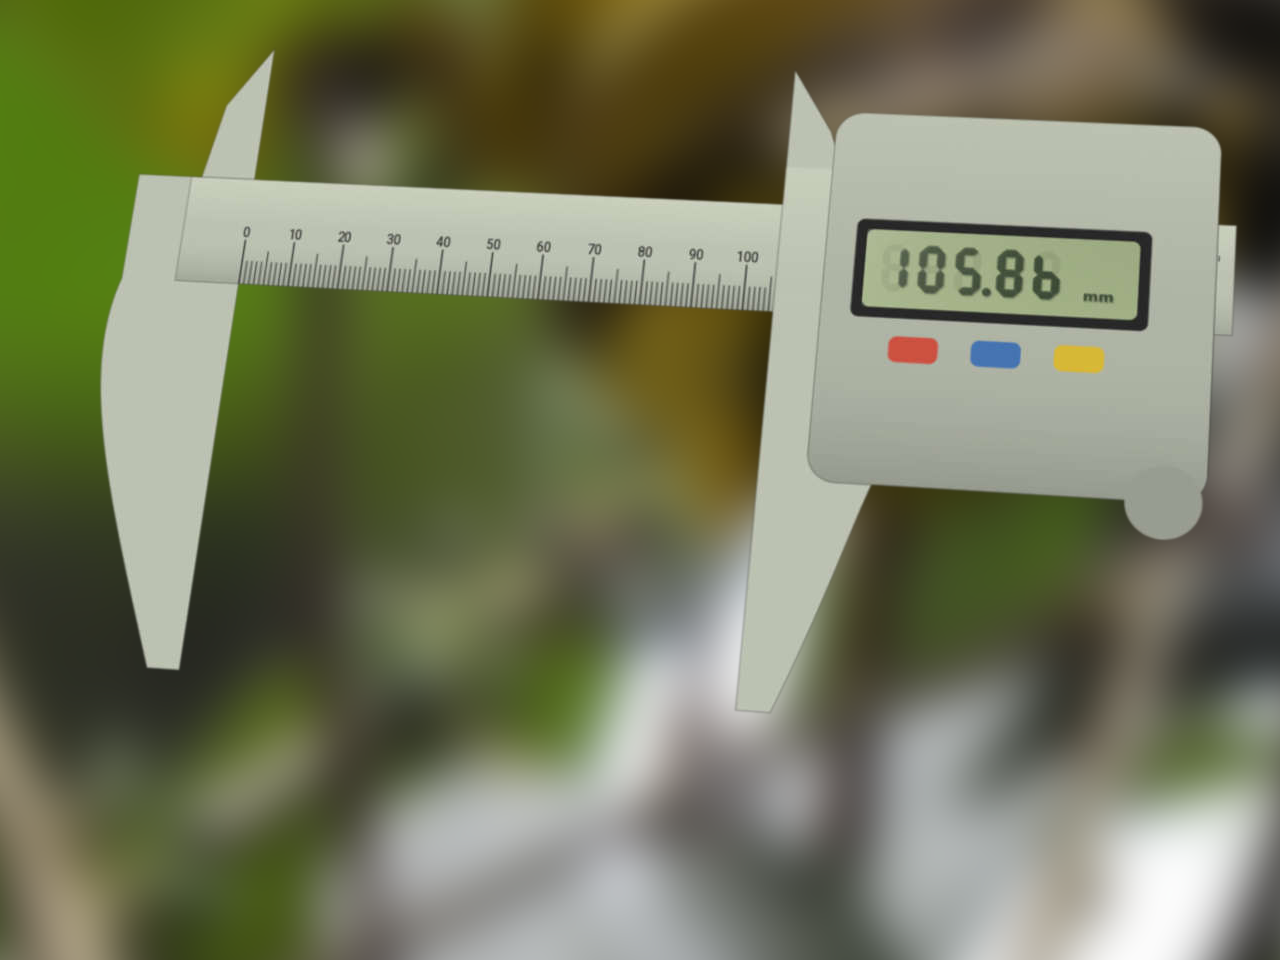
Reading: 105.86,mm
